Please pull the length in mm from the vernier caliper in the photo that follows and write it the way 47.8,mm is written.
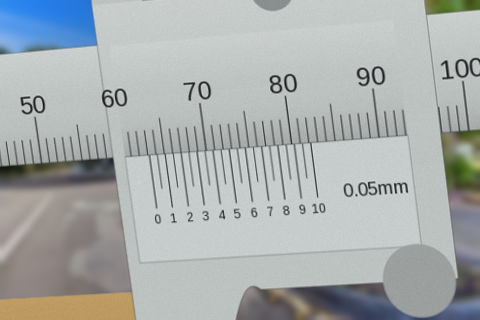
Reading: 63.2,mm
